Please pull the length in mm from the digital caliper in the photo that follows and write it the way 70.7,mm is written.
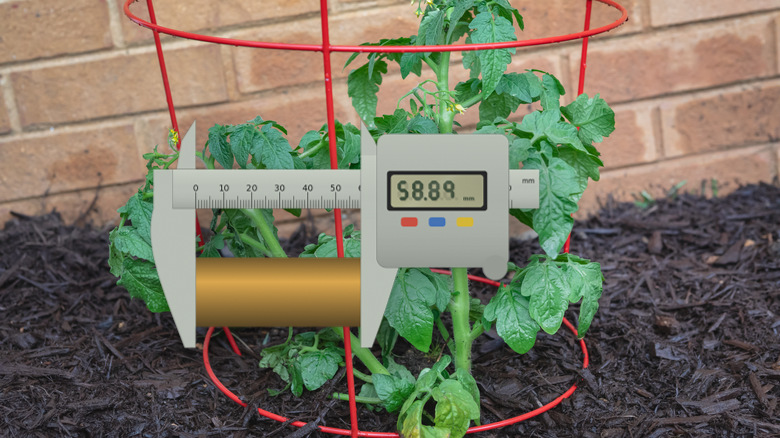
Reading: 58.89,mm
